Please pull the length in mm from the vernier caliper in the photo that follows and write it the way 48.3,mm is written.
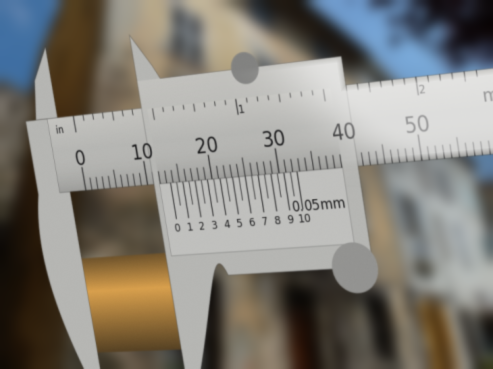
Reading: 13.6,mm
